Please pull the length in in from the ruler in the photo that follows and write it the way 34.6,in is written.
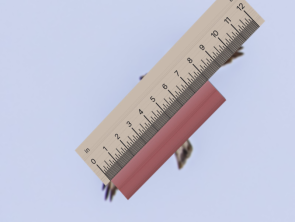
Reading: 8,in
